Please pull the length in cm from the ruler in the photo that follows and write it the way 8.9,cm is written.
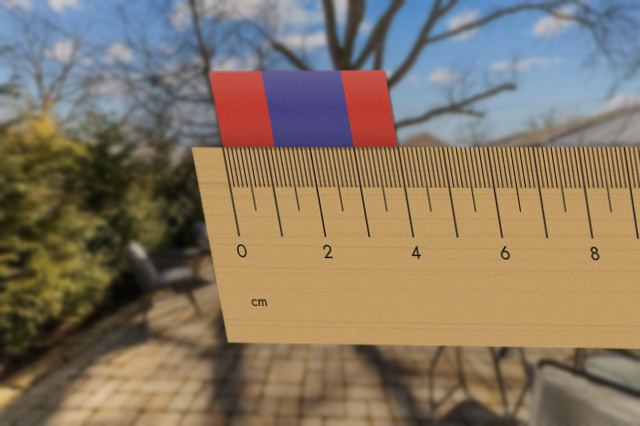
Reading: 4,cm
